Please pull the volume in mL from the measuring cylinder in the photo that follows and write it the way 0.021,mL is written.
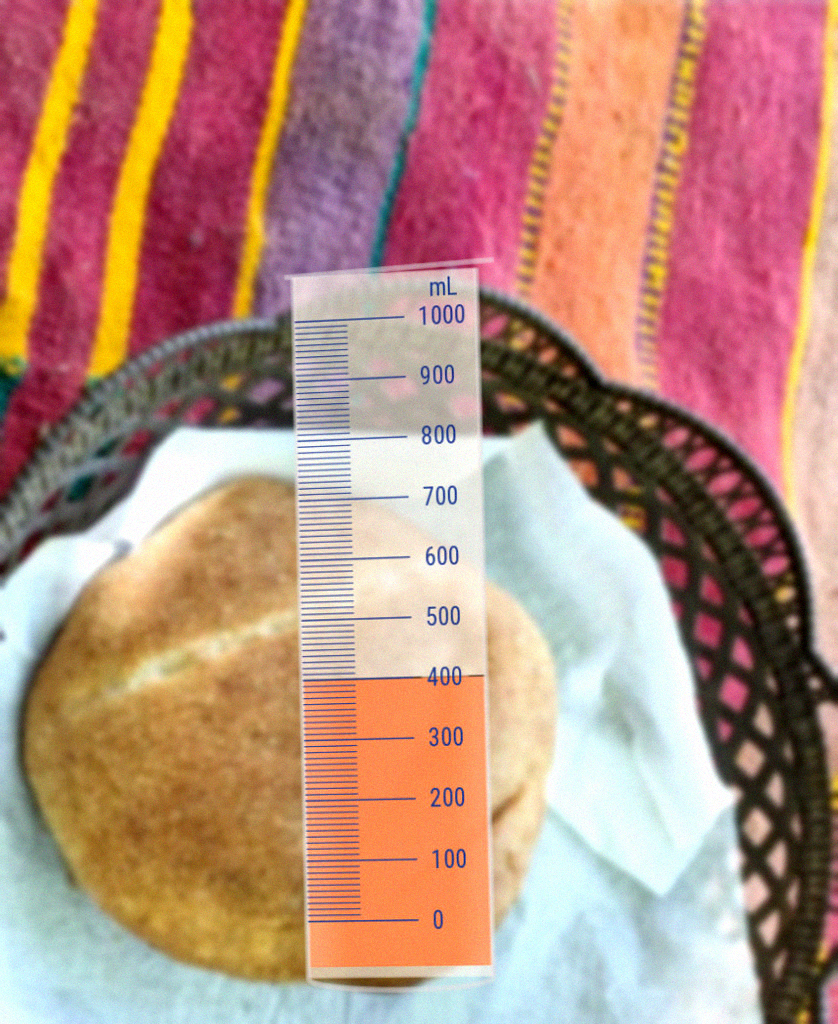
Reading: 400,mL
